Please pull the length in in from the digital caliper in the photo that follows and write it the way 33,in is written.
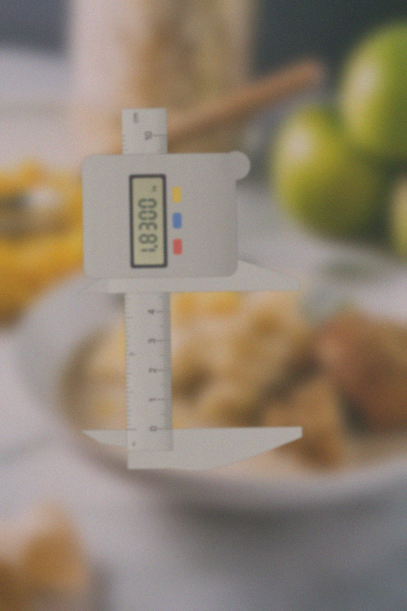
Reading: 1.8300,in
